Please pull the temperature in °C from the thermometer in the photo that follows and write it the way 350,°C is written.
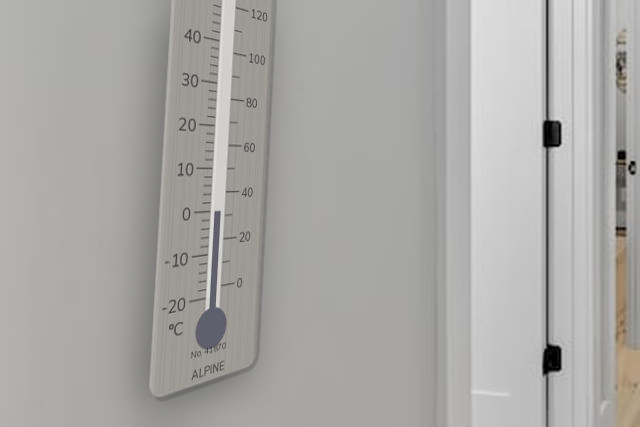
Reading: 0,°C
